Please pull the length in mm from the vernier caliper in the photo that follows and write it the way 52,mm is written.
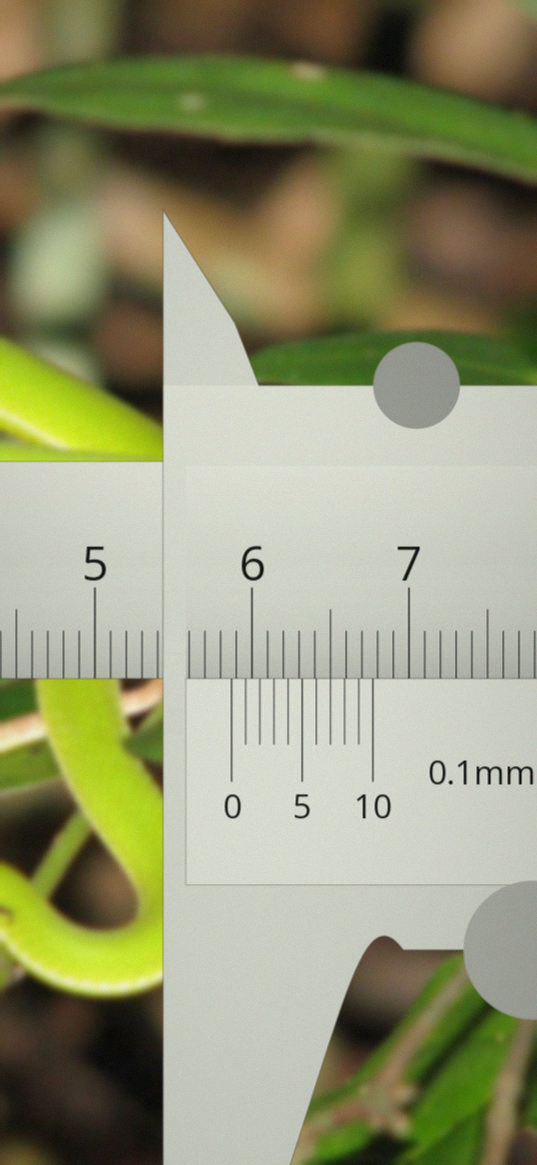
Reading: 58.7,mm
